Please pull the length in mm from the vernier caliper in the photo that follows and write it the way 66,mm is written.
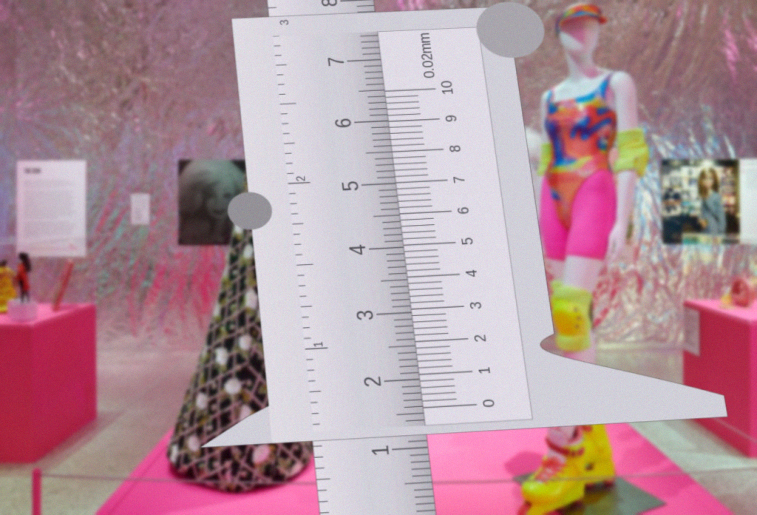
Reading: 15.8,mm
